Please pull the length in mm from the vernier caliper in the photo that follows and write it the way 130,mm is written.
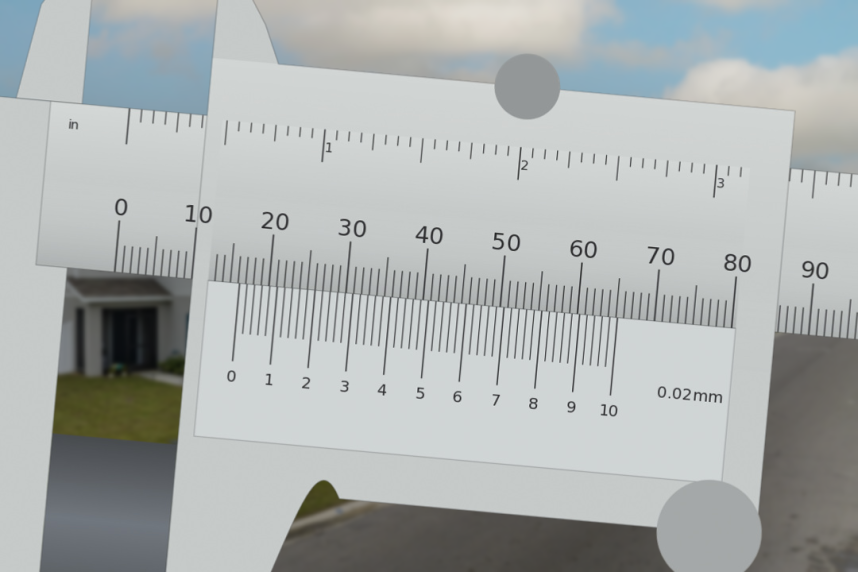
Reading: 16.2,mm
